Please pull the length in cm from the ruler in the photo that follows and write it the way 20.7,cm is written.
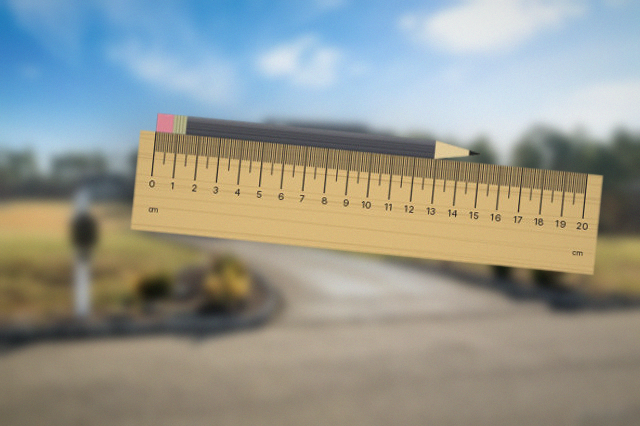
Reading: 15,cm
